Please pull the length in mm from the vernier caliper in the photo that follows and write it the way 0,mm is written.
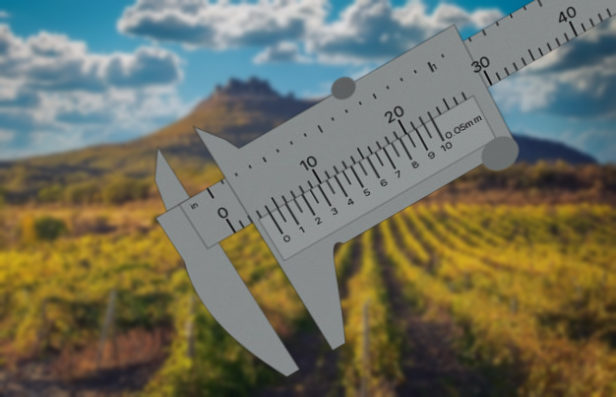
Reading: 4.0,mm
